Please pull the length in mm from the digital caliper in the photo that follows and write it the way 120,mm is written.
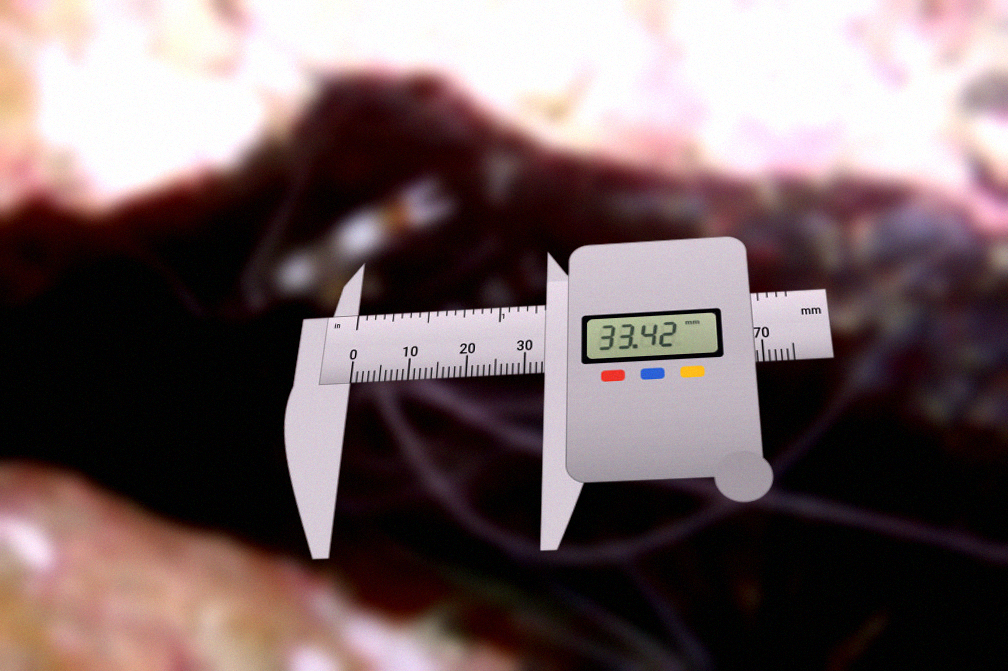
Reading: 33.42,mm
